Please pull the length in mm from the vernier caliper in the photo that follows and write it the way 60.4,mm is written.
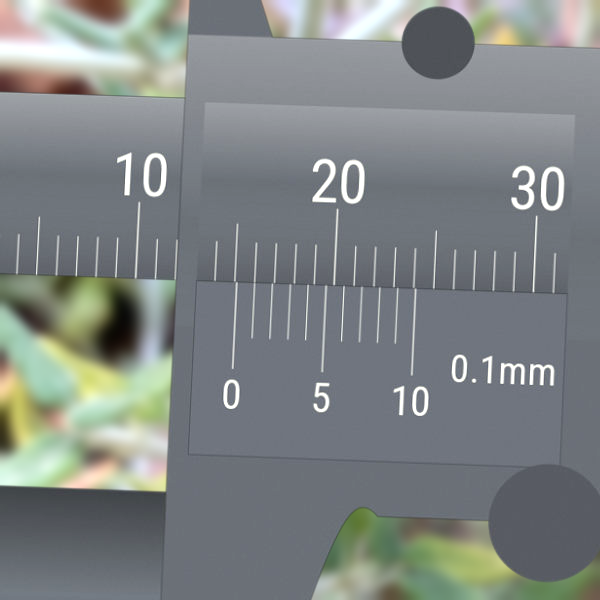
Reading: 15.1,mm
